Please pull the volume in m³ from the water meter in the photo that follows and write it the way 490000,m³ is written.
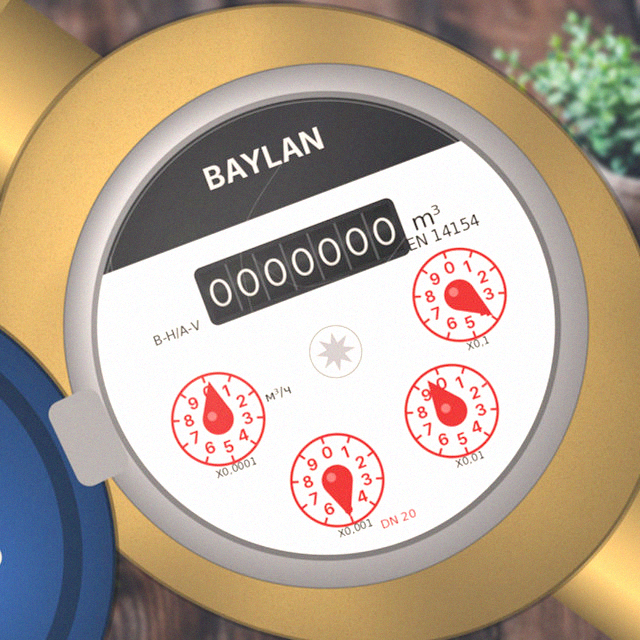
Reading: 0.3950,m³
